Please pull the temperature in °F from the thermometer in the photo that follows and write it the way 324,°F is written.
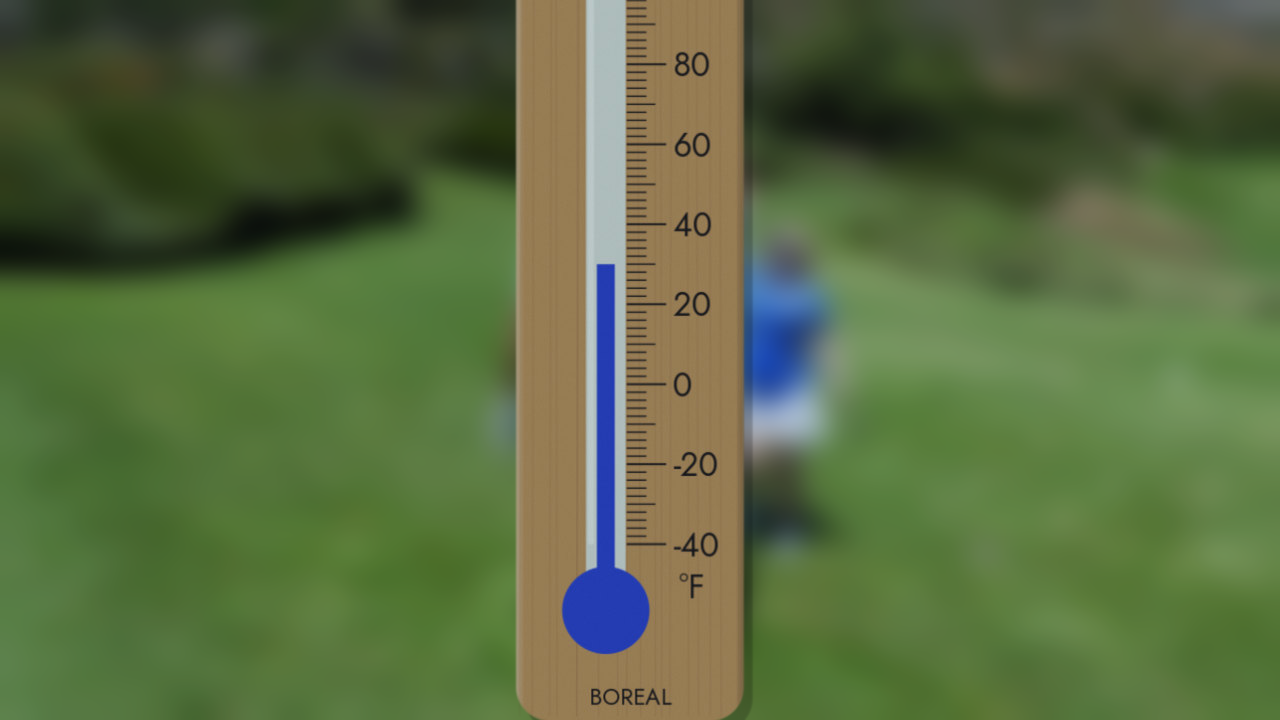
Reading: 30,°F
